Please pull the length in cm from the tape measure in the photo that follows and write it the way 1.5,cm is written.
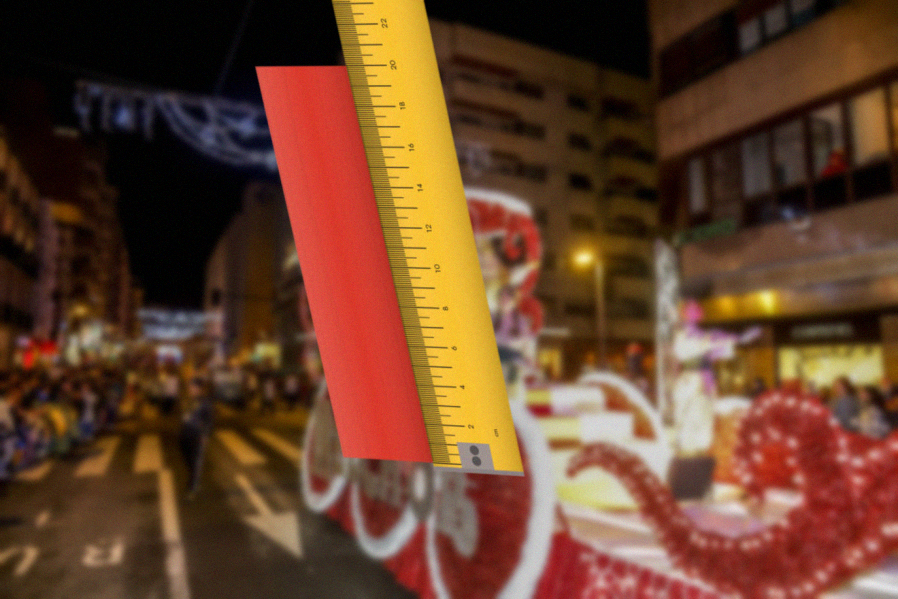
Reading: 20,cm
